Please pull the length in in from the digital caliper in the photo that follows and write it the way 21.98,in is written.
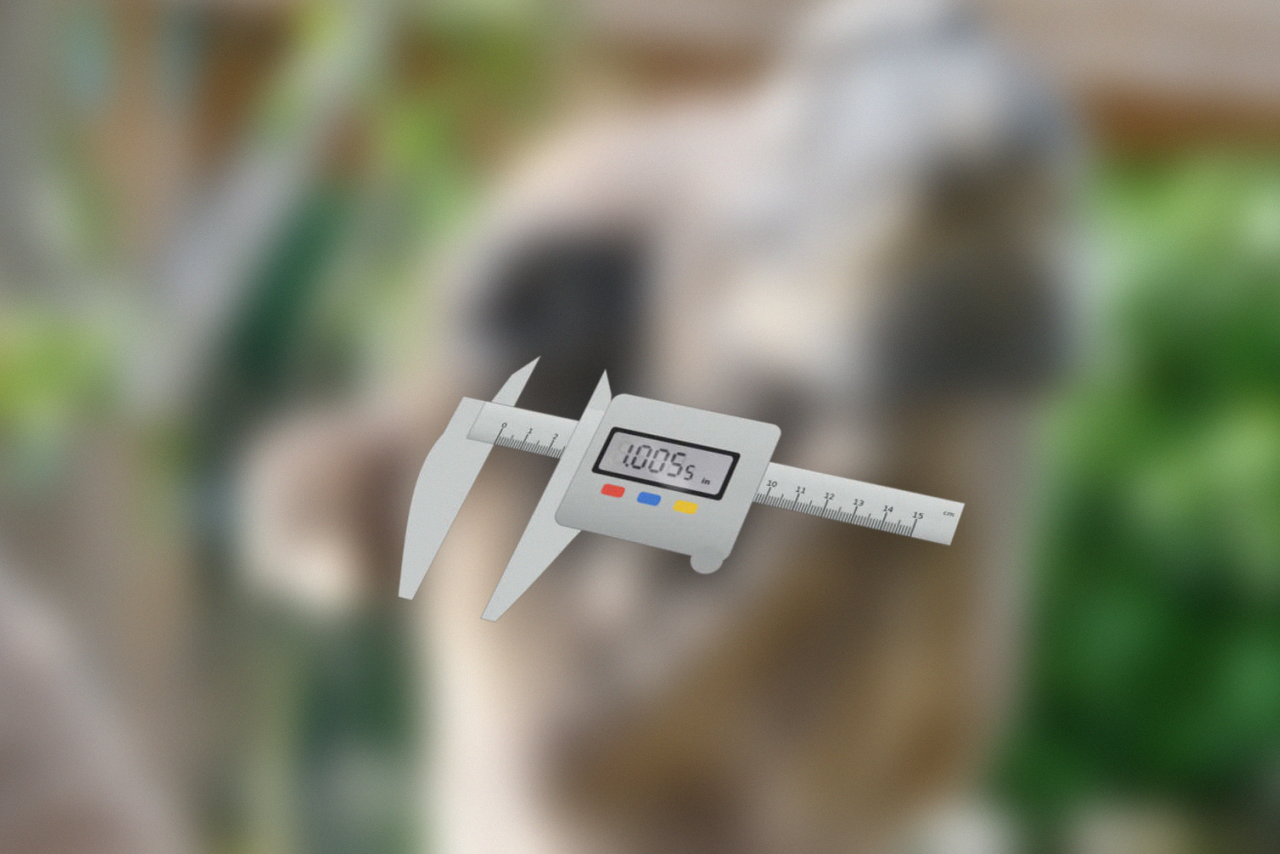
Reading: 1.0055,in
